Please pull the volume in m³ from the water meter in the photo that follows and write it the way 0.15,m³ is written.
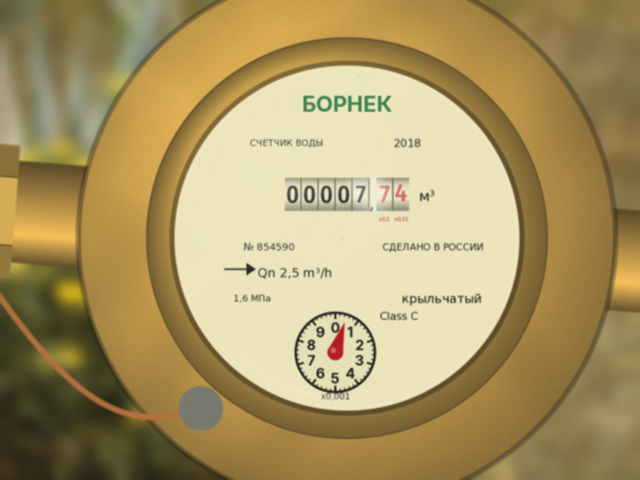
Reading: 7.740,m³
